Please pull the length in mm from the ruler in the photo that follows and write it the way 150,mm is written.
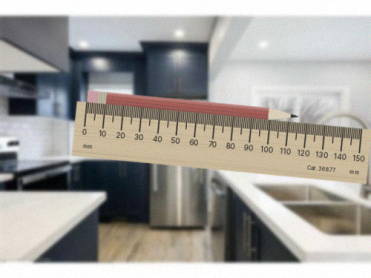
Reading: 115,mm
